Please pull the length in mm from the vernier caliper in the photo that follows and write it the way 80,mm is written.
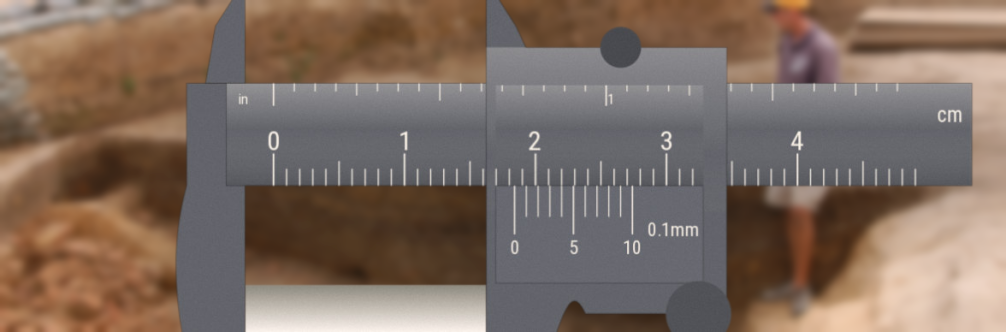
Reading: 18.4,mm
